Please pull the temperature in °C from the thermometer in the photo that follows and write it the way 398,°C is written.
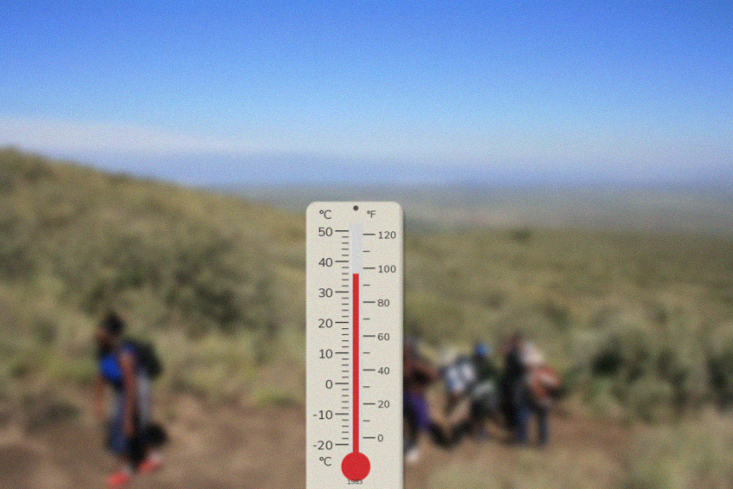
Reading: 36,°C
